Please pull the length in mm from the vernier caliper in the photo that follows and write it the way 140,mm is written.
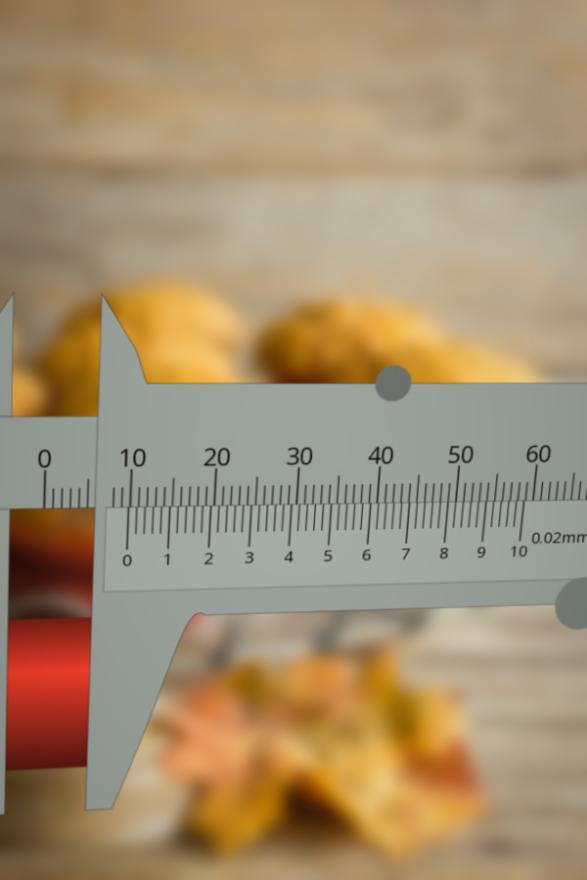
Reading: 9.8,mm
